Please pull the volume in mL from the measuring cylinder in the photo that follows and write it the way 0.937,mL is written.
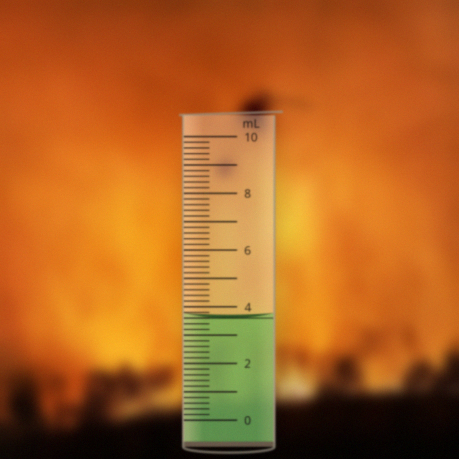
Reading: 3.6,mL
